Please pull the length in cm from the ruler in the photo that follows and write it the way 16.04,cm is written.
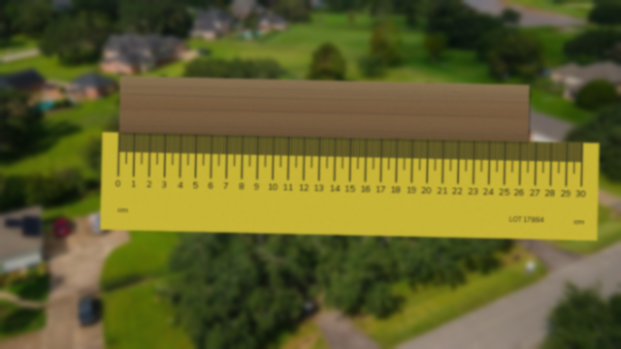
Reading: 26.5,cm
